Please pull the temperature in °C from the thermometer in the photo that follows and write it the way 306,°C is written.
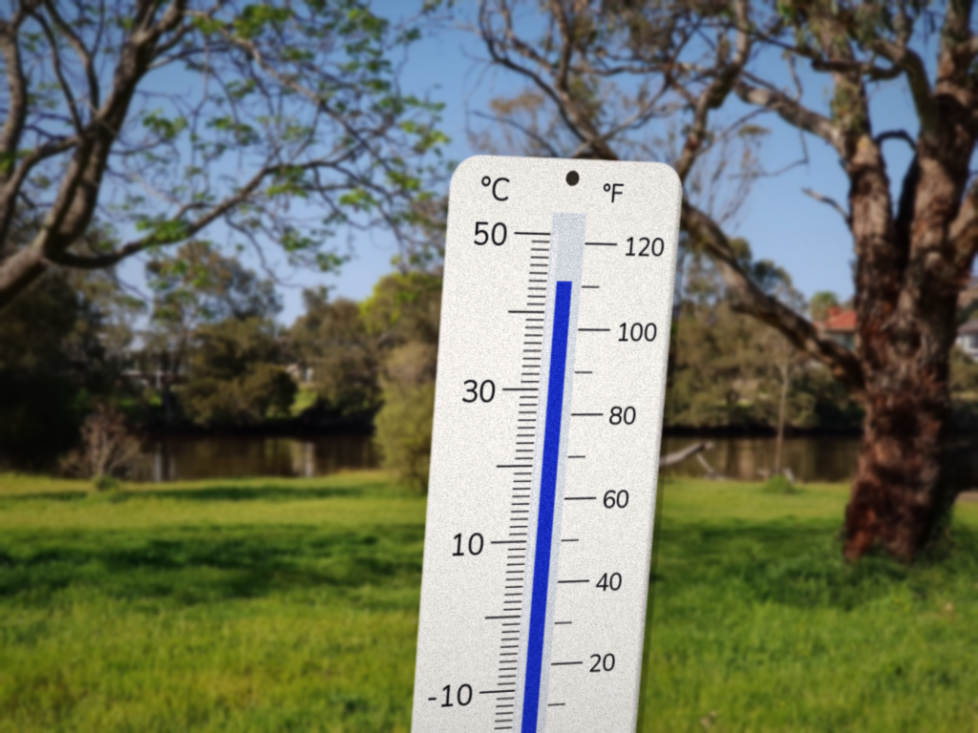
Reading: 44,°C
